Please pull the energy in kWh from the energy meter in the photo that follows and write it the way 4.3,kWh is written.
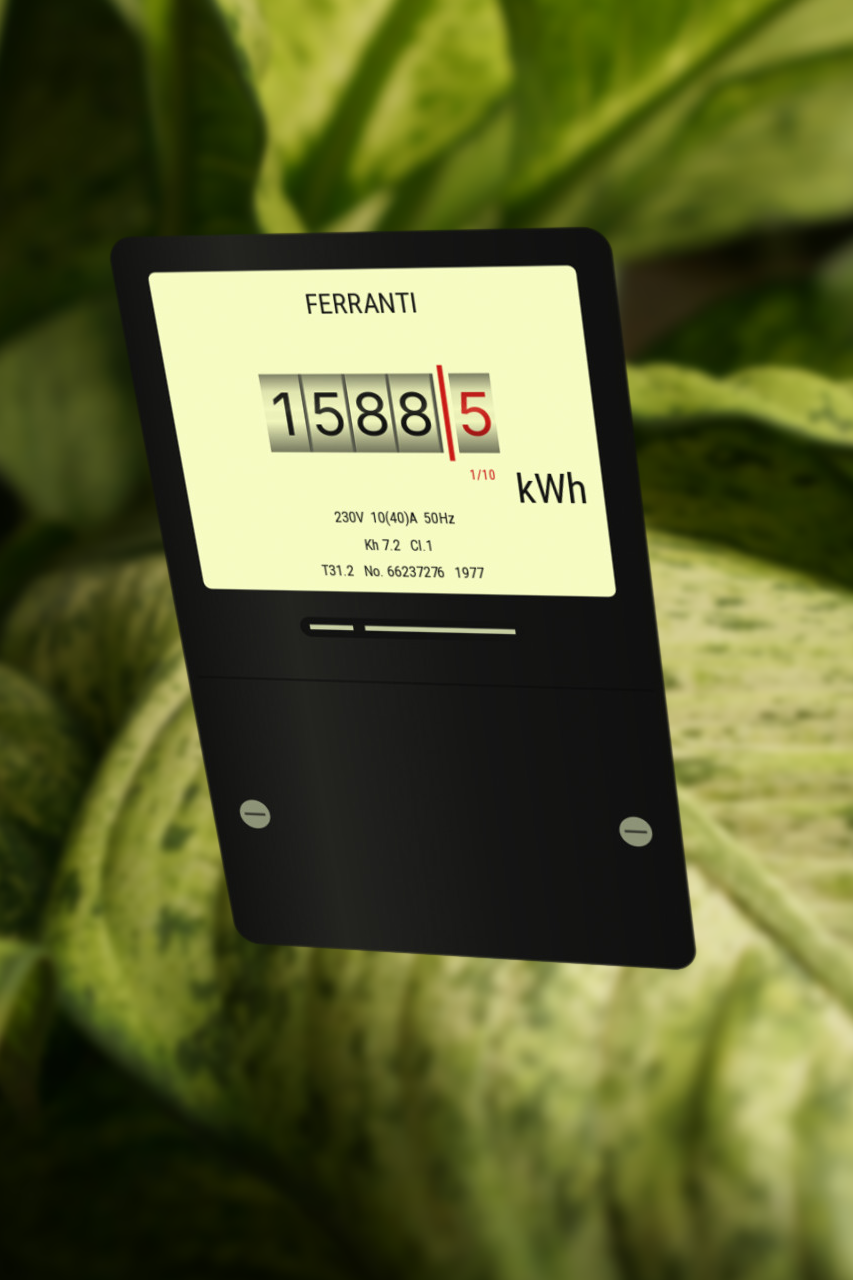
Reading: 1588.5,kWh
